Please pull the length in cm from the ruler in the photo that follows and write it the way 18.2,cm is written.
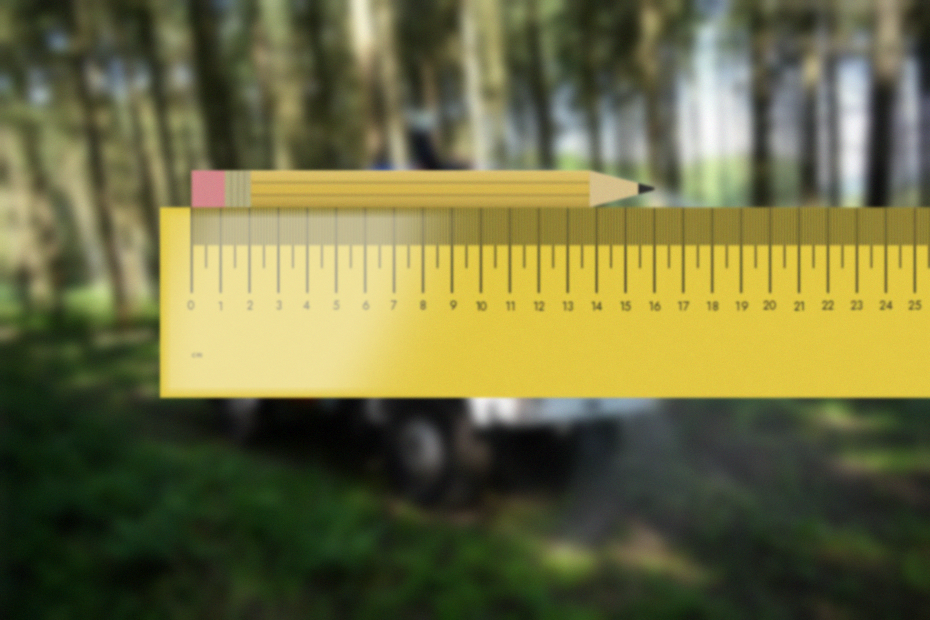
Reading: 16,cm
